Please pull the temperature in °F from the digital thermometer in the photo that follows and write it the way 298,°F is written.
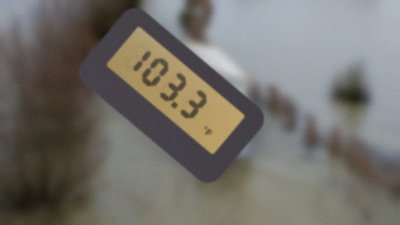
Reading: 103.3,°F
